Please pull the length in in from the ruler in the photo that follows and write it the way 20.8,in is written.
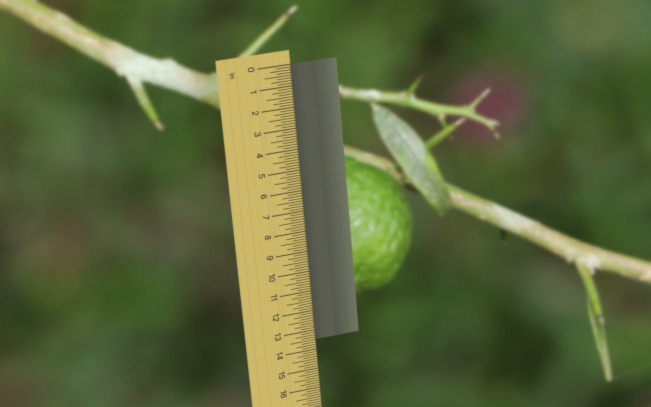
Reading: 13.5,in
